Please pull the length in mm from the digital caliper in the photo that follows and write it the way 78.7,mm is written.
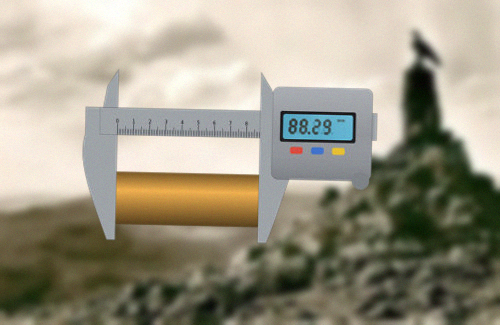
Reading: 88.29,mm
